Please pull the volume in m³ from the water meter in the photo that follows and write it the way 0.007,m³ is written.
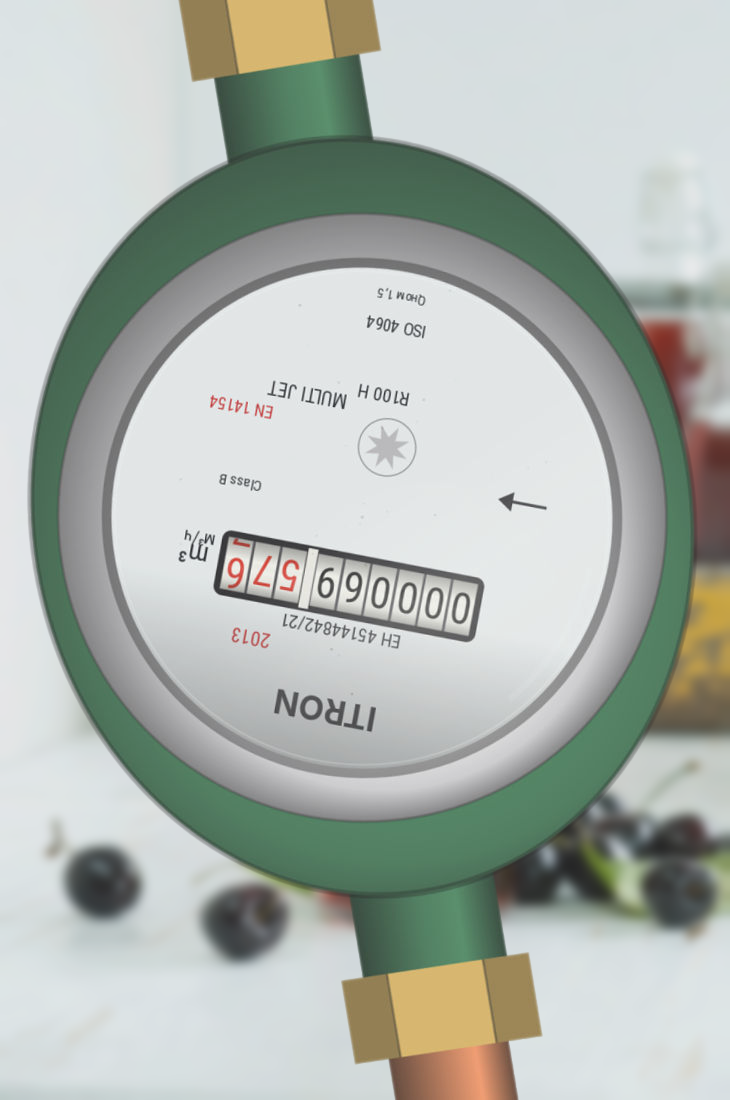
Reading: 69.576,m³
